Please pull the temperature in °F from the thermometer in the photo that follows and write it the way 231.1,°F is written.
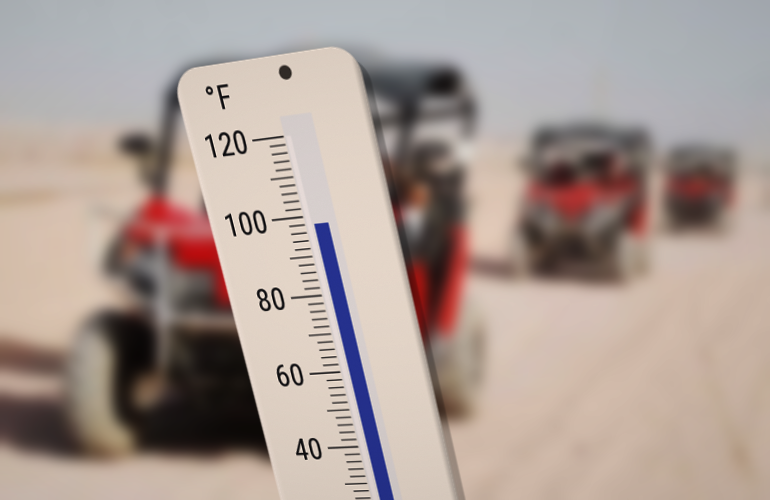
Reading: 98,°F
